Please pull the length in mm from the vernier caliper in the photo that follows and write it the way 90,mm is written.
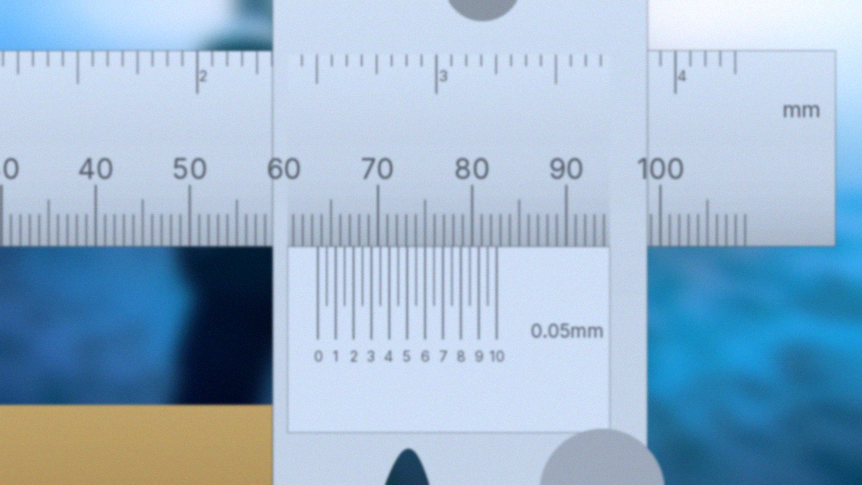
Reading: 63.6,mm
